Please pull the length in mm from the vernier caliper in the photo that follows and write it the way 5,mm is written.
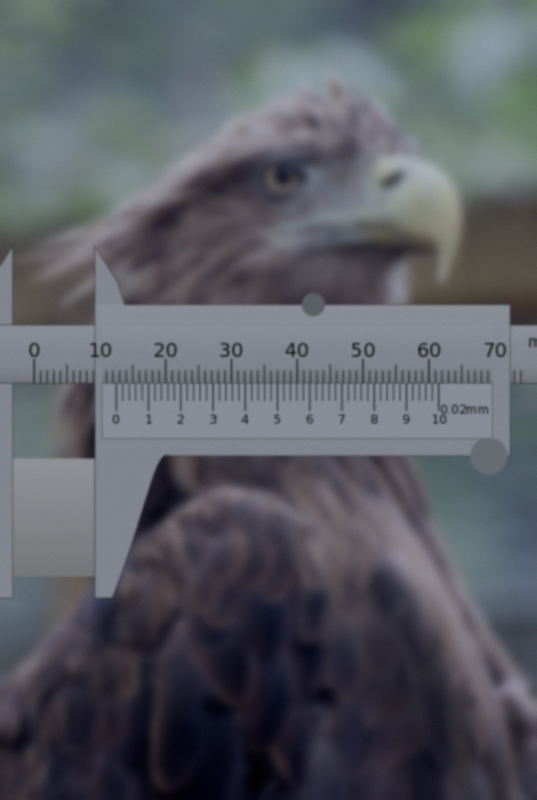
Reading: 12.5,mm
